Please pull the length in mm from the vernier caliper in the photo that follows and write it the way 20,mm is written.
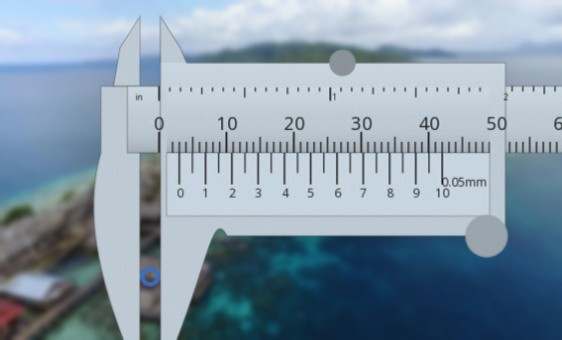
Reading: 3.0,mm
